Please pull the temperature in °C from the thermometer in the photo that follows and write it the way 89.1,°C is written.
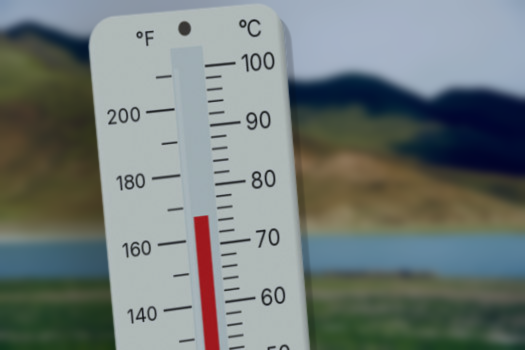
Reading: 75,°C
